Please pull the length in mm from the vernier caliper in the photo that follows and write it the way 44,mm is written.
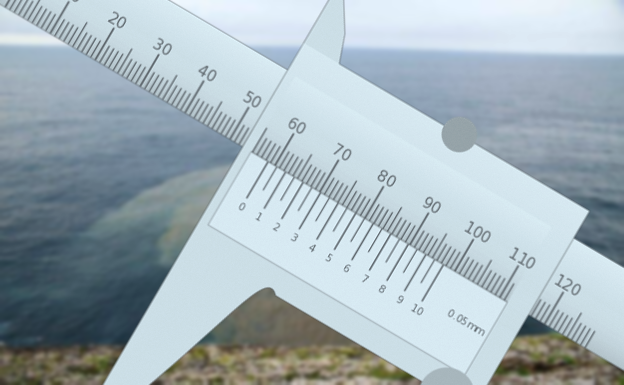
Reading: 58.5,mm
